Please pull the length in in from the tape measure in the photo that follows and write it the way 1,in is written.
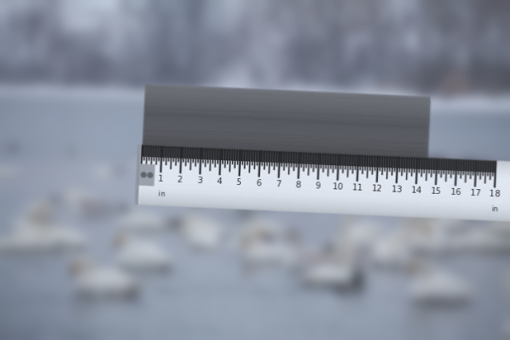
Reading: 14.5,in
